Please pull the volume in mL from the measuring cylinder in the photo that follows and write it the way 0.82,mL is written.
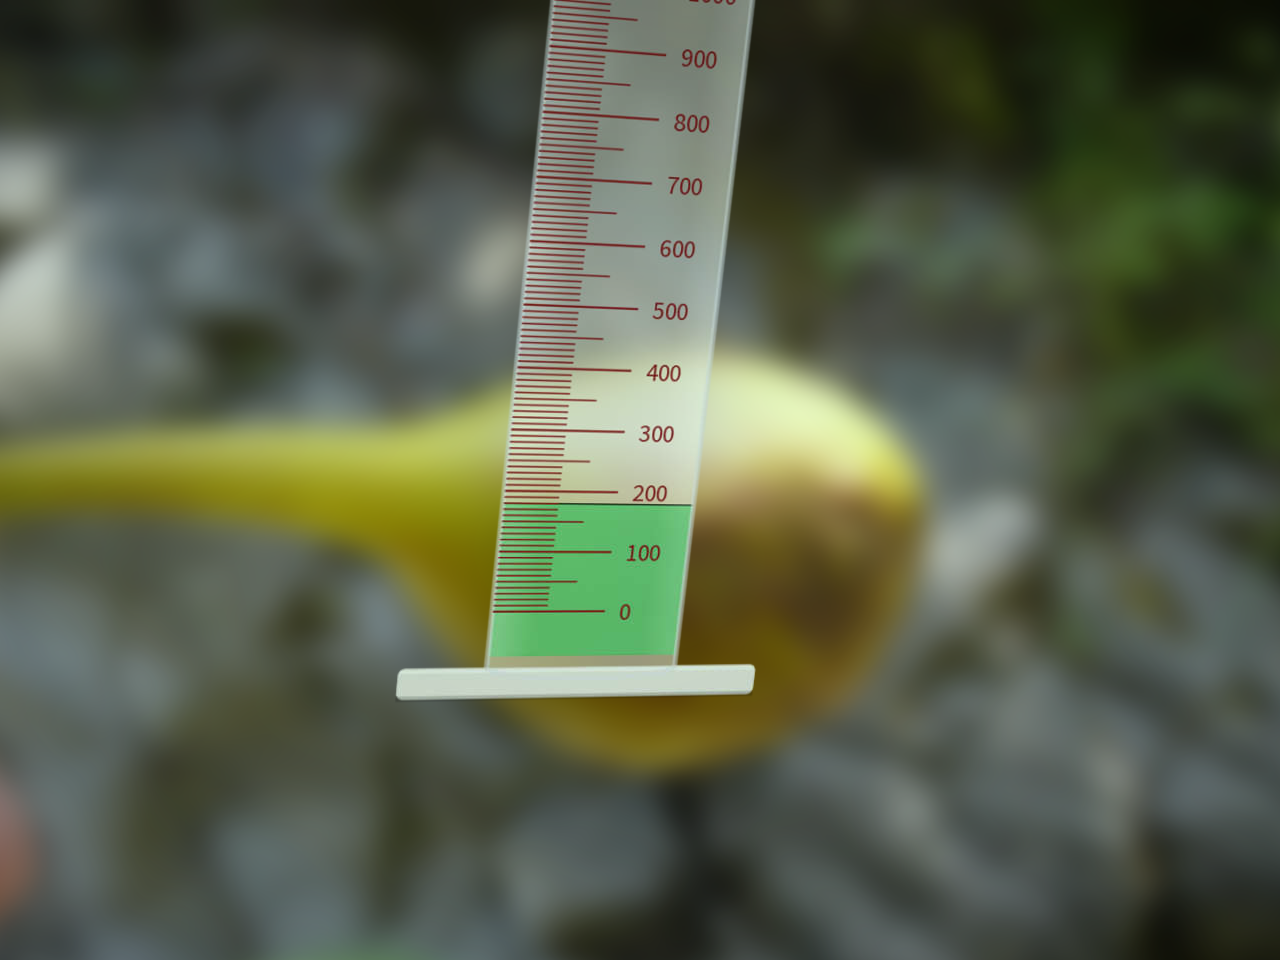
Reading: 180,mL
